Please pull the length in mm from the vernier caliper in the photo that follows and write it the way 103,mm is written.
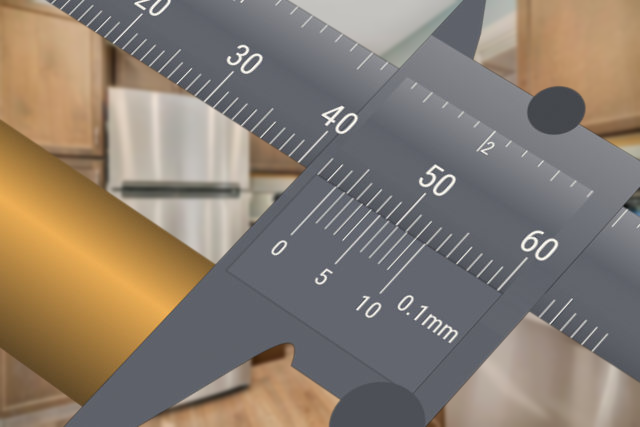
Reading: 43.9,mm
